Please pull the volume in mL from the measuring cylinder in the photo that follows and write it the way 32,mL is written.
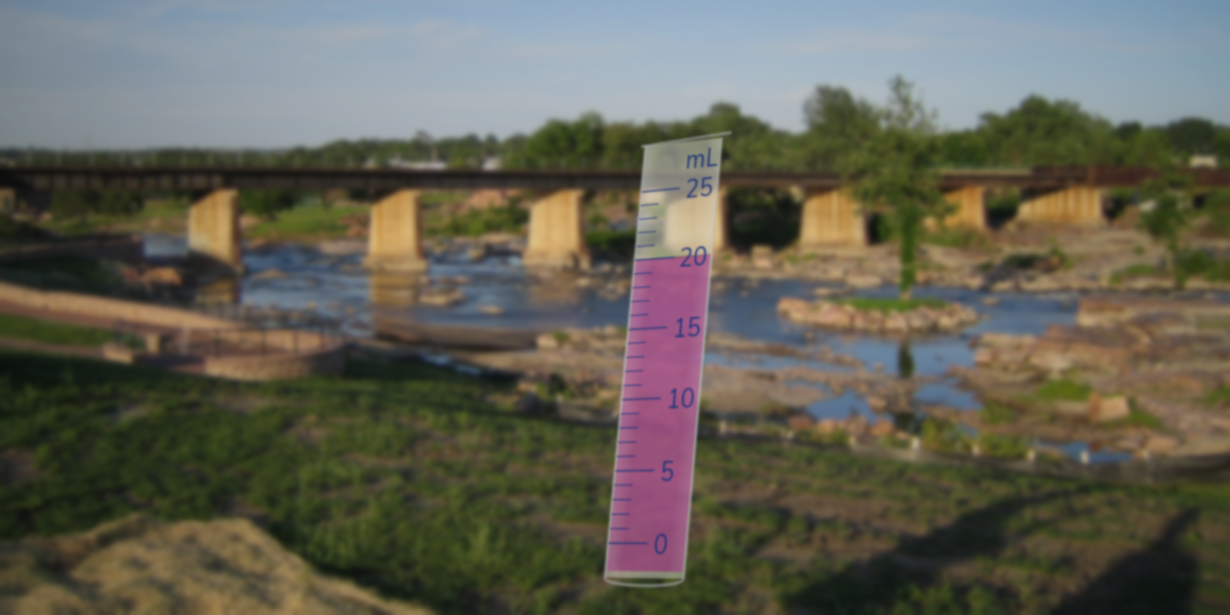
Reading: 20,mL
